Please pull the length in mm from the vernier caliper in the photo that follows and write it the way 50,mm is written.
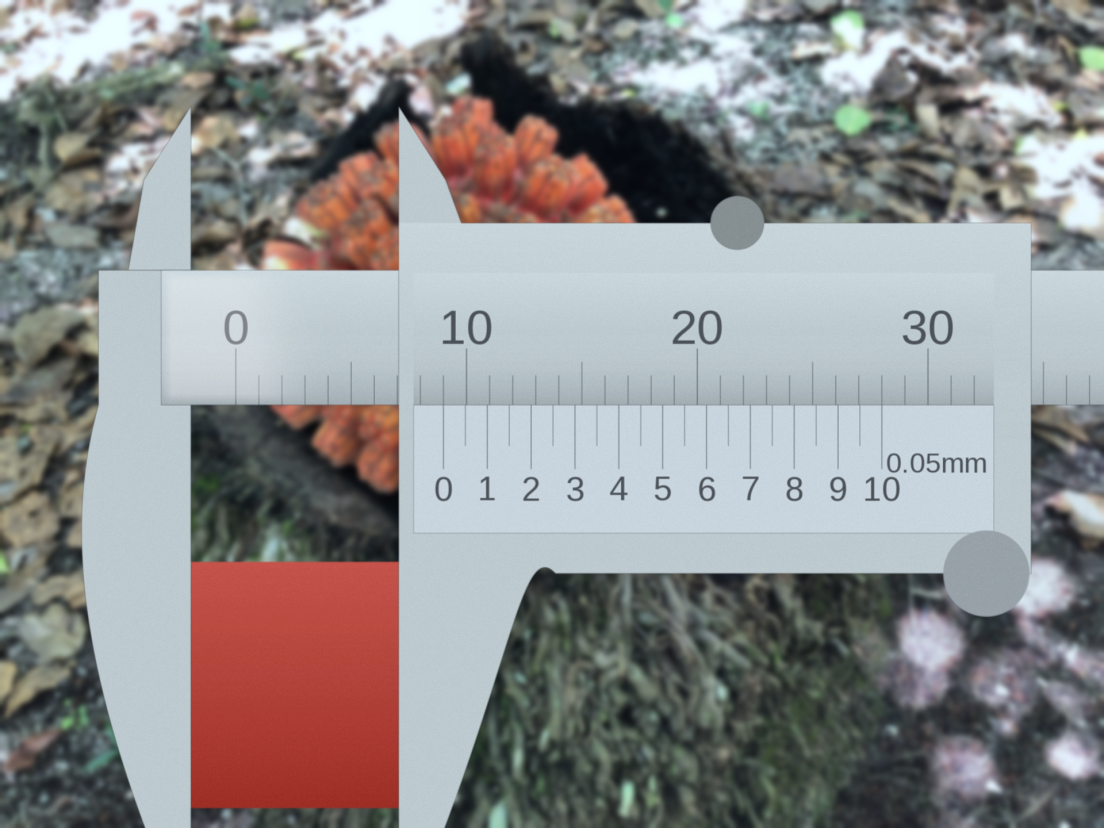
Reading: 9.00,mm
